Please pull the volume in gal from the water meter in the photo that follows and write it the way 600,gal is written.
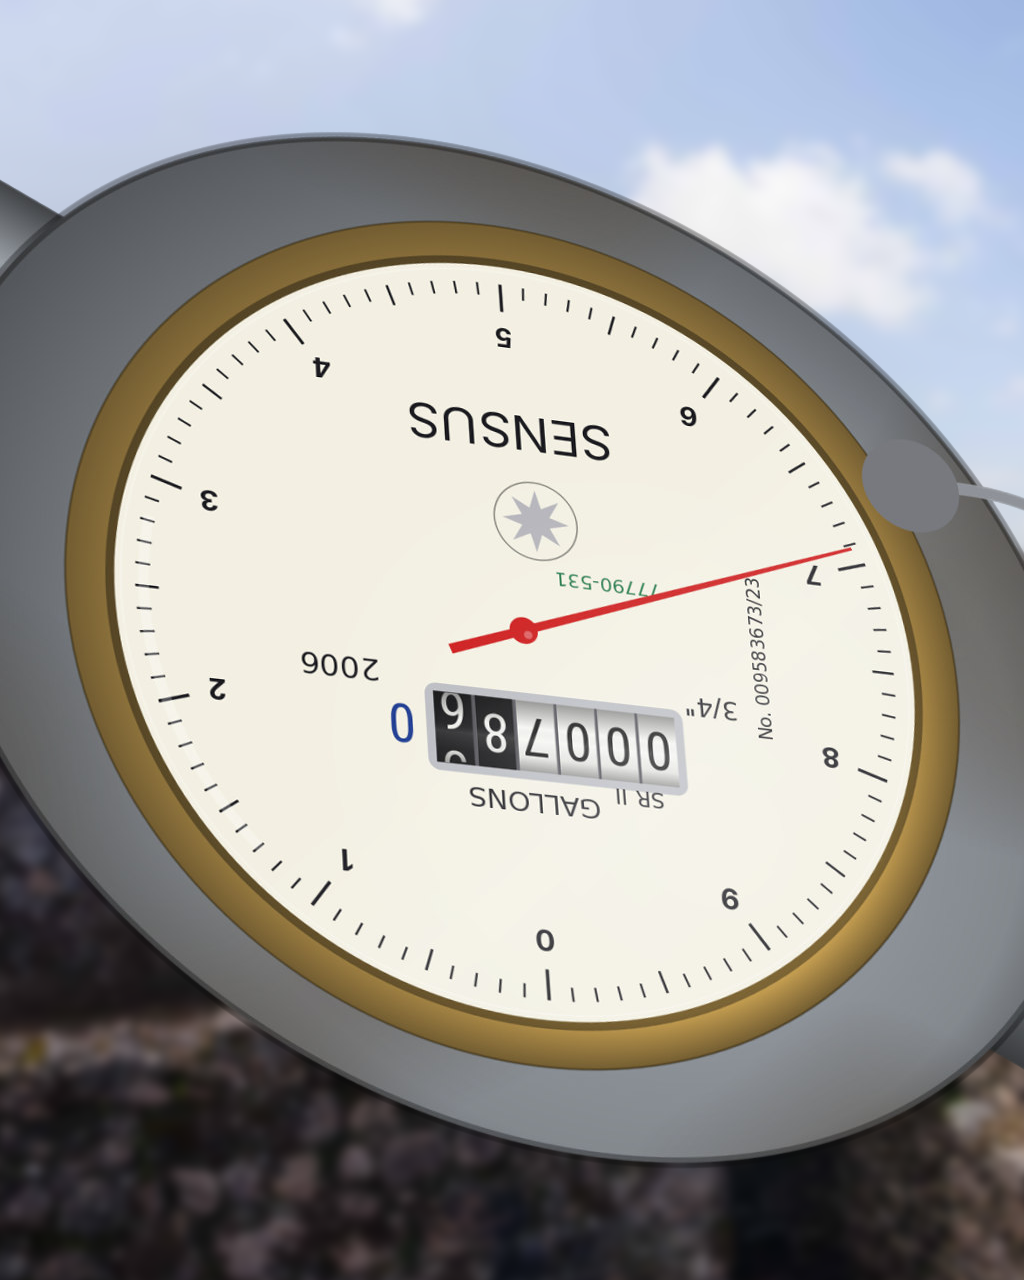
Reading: 7856.9,gal
